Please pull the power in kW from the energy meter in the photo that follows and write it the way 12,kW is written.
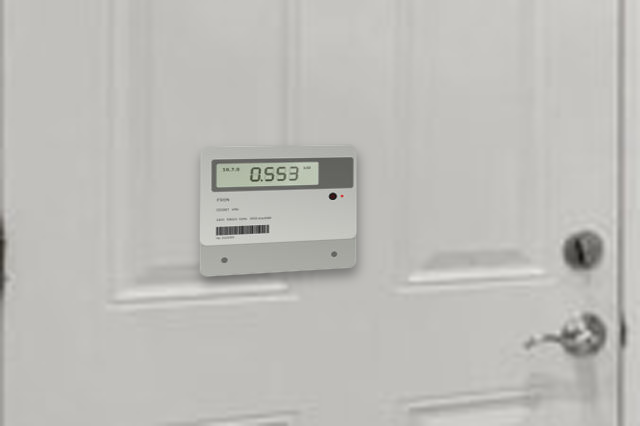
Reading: 0.553,kW
